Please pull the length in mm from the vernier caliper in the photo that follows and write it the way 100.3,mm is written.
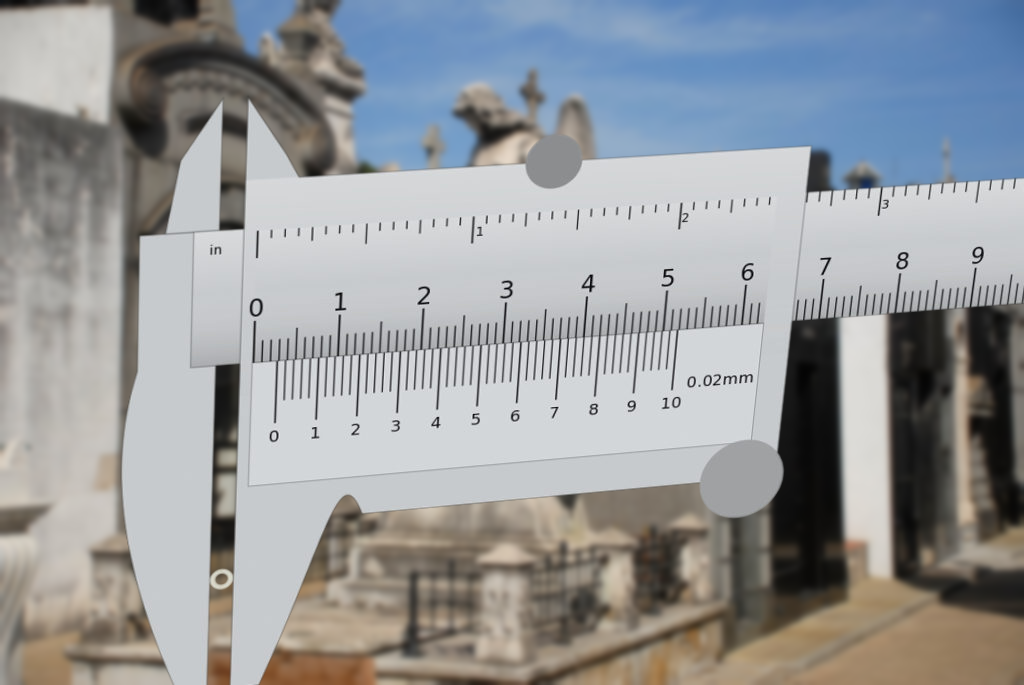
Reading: 2.8,mm
